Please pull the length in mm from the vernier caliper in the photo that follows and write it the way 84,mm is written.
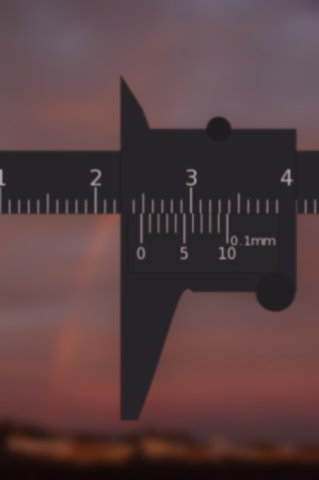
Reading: 24.8,mm
